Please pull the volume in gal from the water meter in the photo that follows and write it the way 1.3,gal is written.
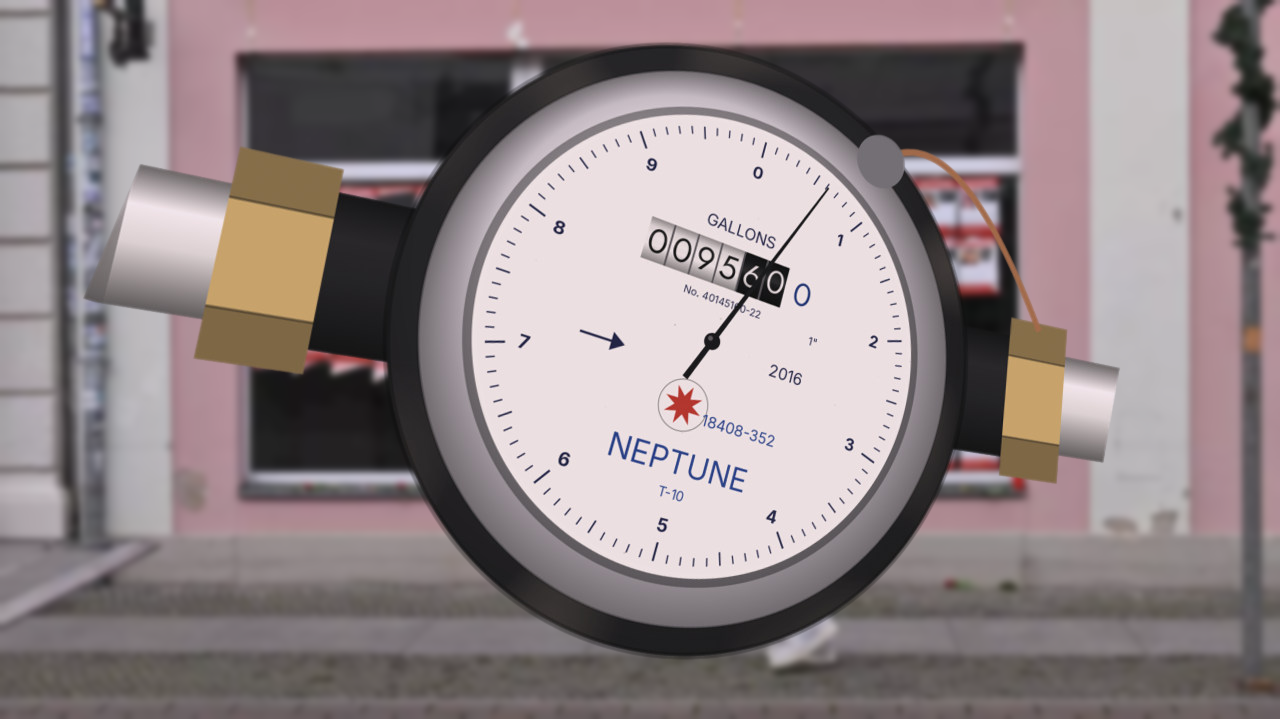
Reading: 95600.6,gal
